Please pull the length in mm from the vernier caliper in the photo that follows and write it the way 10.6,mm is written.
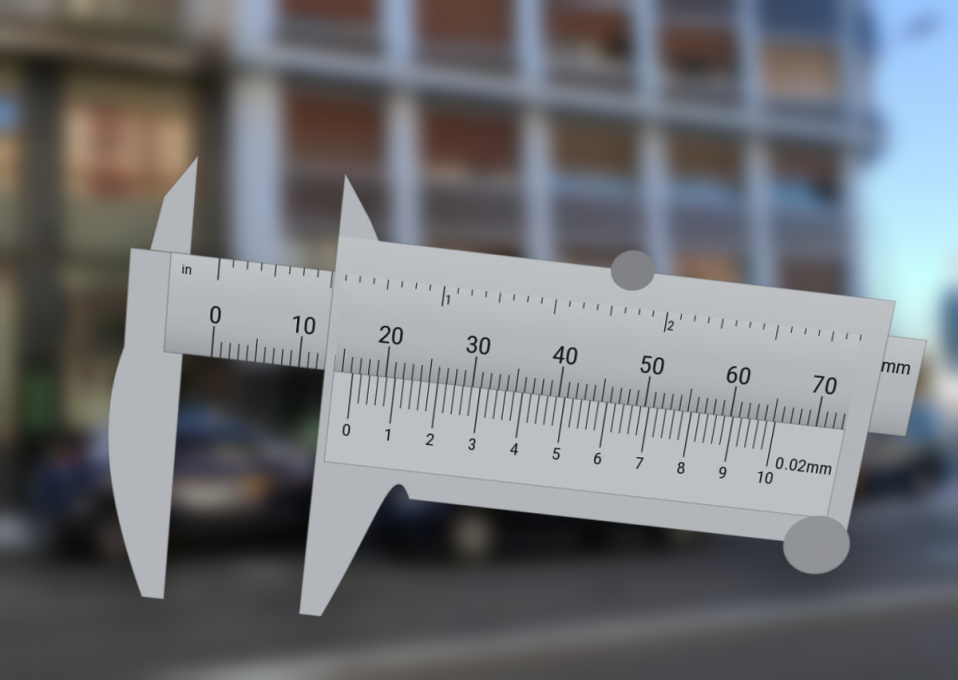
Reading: 16.2,mm
